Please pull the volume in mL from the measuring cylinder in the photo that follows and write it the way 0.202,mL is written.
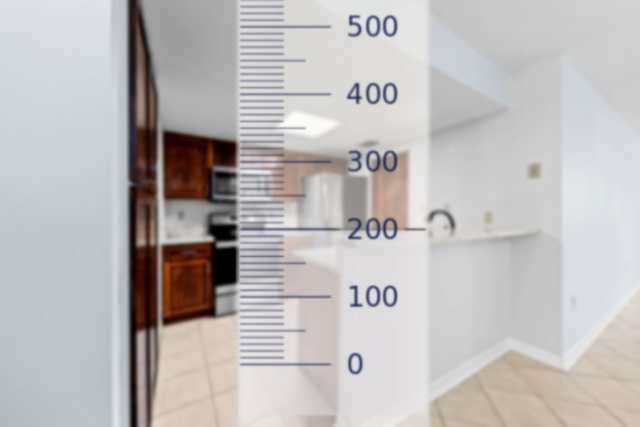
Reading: 200,mL
